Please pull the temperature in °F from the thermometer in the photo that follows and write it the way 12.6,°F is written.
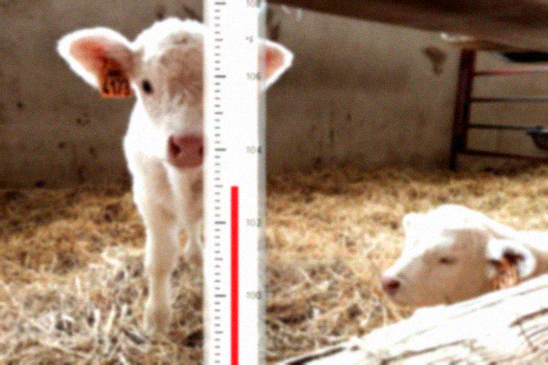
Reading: 103,°F
